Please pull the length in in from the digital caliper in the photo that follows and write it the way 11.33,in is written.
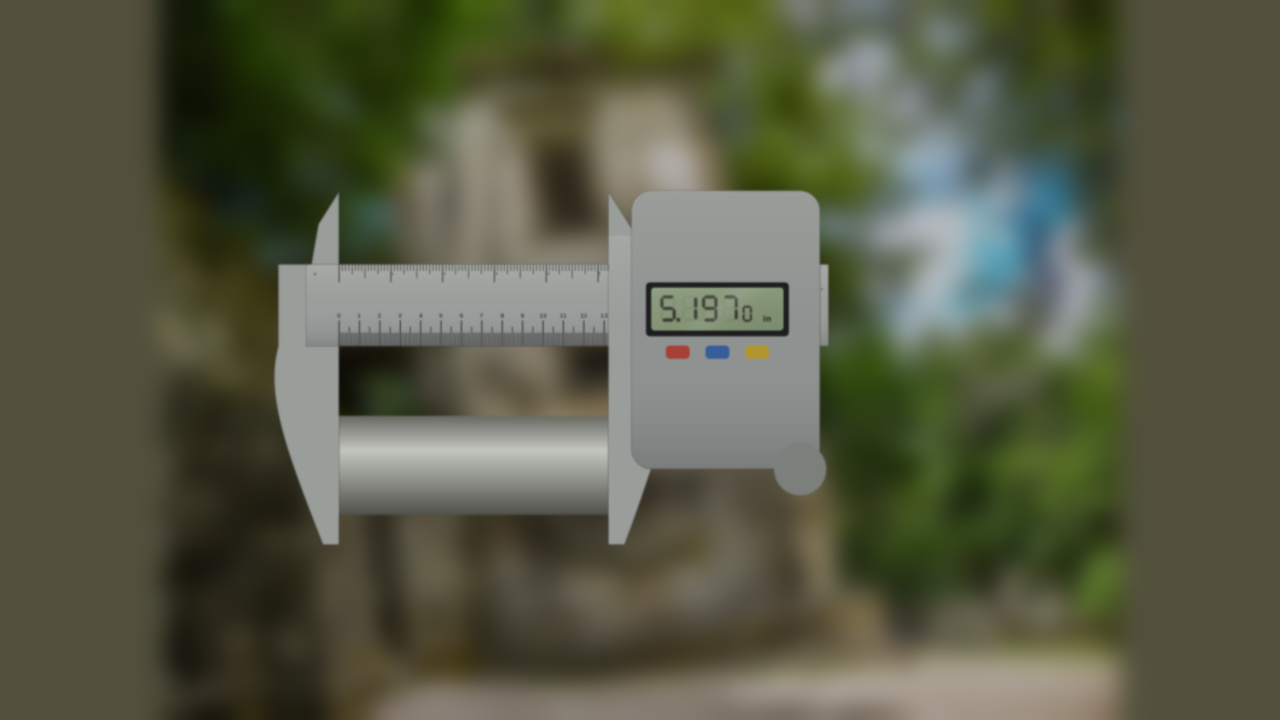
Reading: 5.1970,in
